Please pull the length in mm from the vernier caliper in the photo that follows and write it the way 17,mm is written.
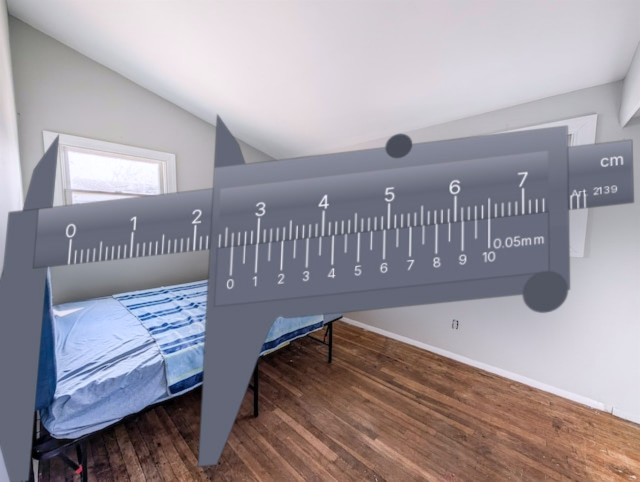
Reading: 26.0,mm
